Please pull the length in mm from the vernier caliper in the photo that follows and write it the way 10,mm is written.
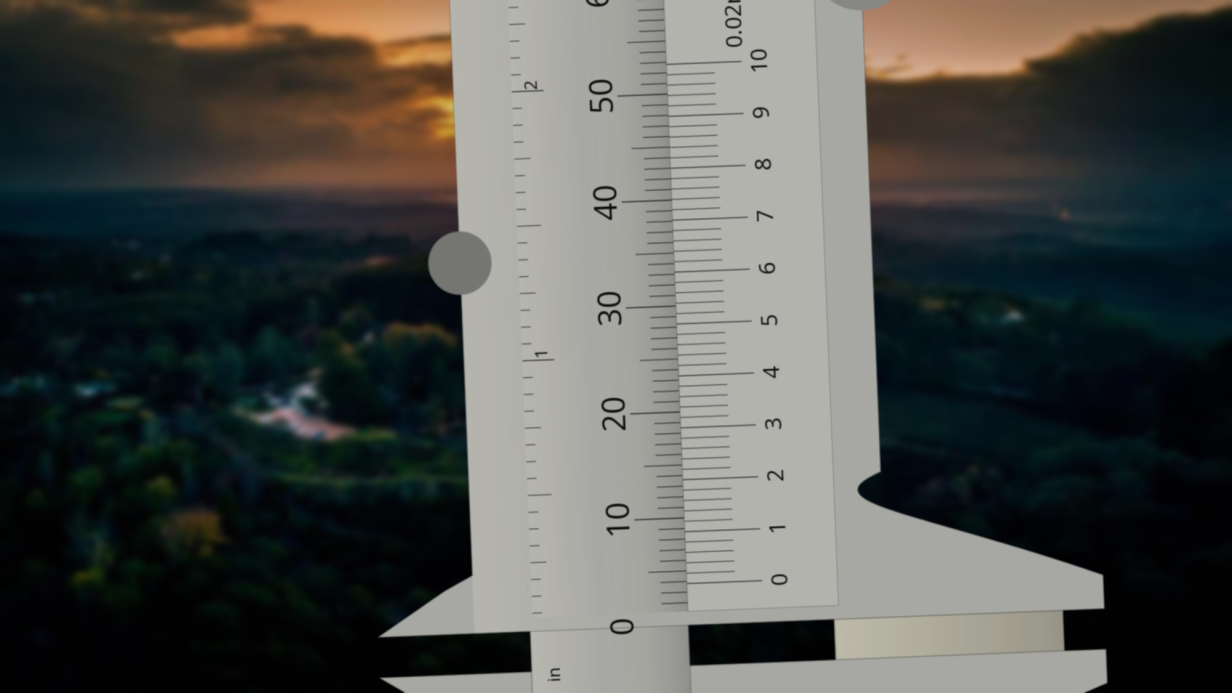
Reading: 3.8,mm
